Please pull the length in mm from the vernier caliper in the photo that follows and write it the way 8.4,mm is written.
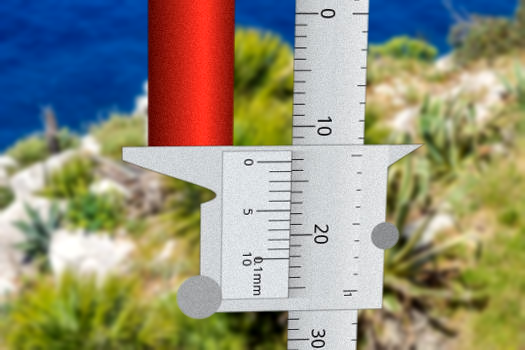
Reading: 13.2,mm
